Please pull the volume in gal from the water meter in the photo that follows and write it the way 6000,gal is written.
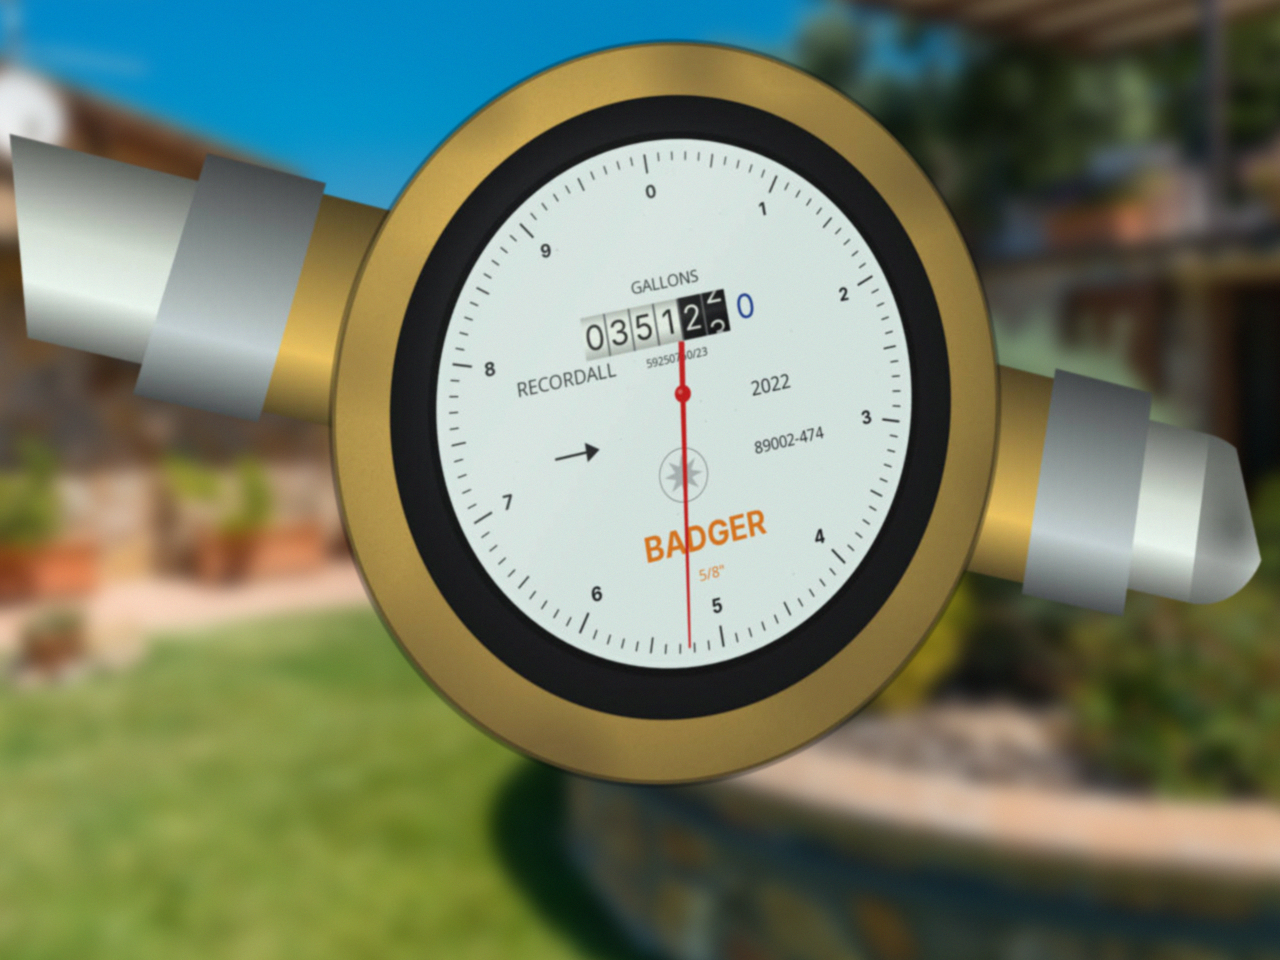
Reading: 351225.2,gal
